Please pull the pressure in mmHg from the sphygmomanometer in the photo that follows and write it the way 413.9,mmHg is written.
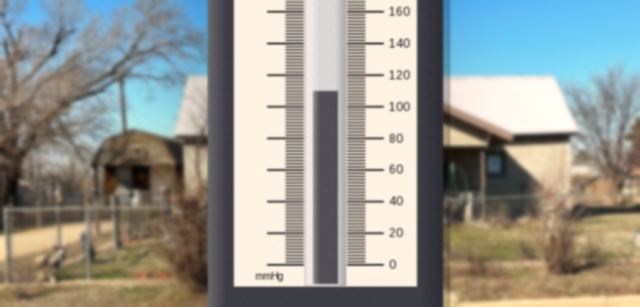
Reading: 110,mmHg
